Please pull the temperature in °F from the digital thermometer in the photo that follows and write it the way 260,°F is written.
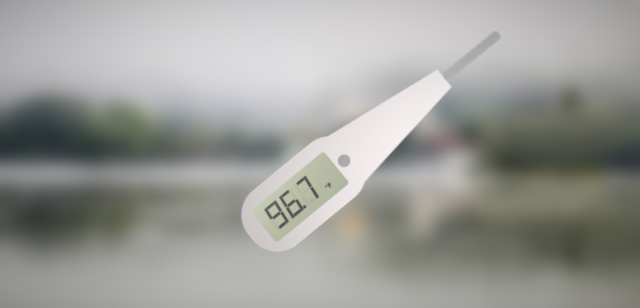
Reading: 96.7,°F
